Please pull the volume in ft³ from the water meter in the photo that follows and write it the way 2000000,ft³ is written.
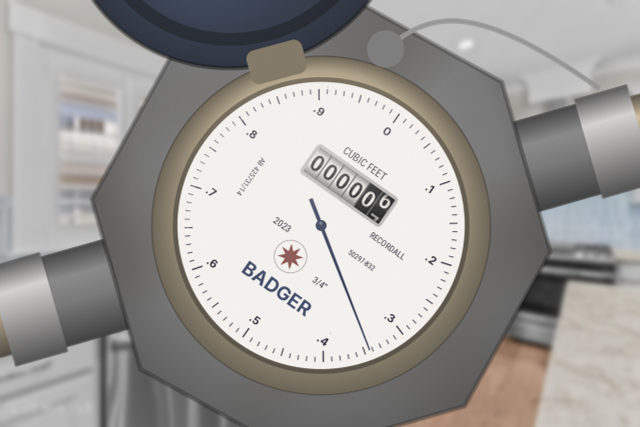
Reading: 6.34,ft³
